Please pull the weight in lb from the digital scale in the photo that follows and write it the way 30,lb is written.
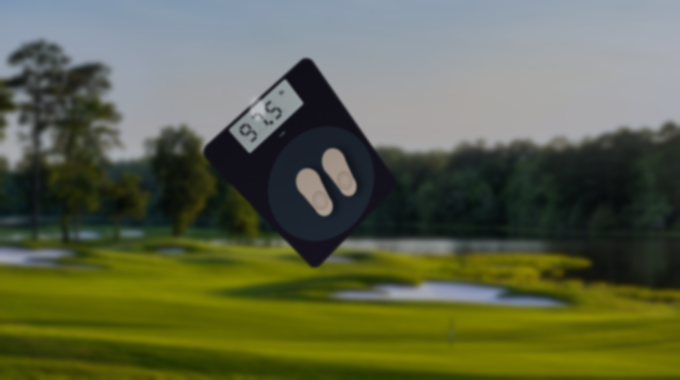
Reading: 97.5,lb
